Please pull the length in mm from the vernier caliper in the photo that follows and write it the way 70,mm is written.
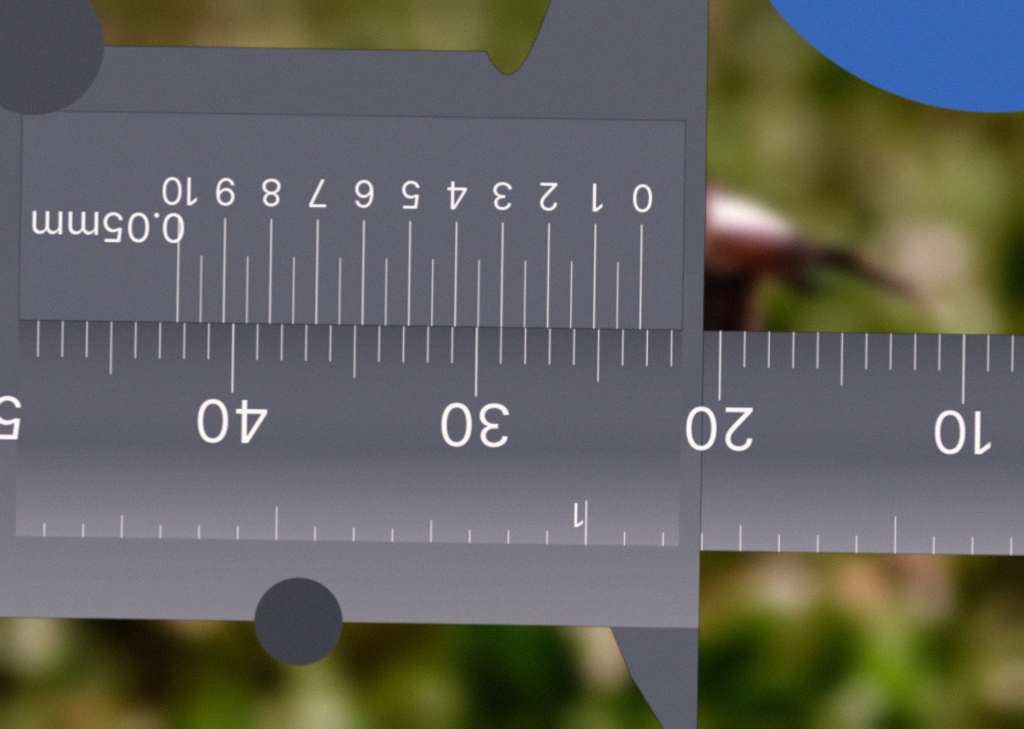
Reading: 23.3,mm
